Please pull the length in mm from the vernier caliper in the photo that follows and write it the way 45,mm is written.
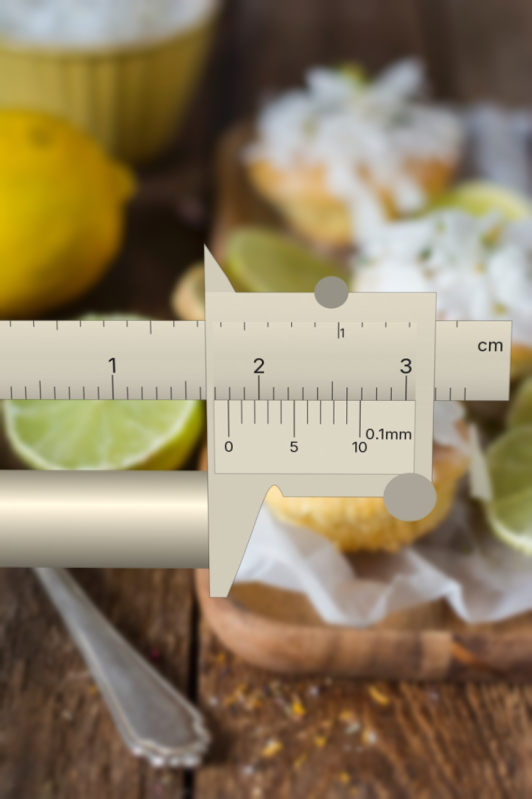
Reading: 17.9,mm
